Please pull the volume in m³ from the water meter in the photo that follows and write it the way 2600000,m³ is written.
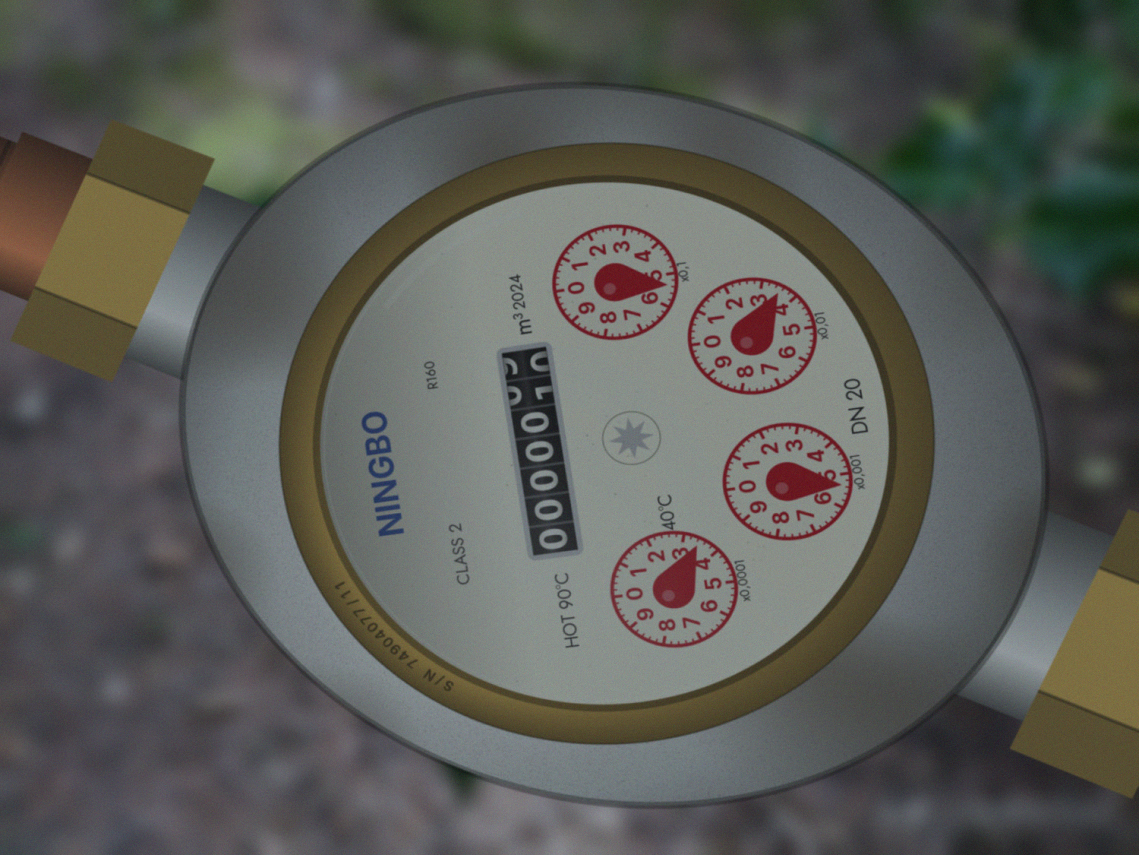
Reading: 9.5353,m³
